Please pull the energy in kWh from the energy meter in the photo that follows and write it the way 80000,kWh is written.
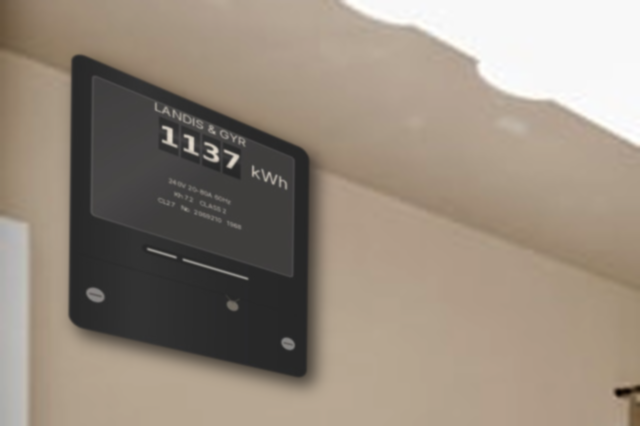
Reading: 1137,kWh
